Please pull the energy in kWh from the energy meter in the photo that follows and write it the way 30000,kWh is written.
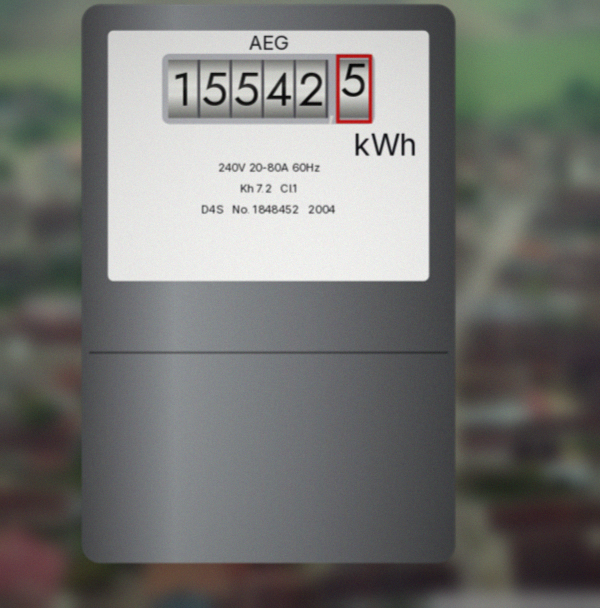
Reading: 15542.5,kWh
